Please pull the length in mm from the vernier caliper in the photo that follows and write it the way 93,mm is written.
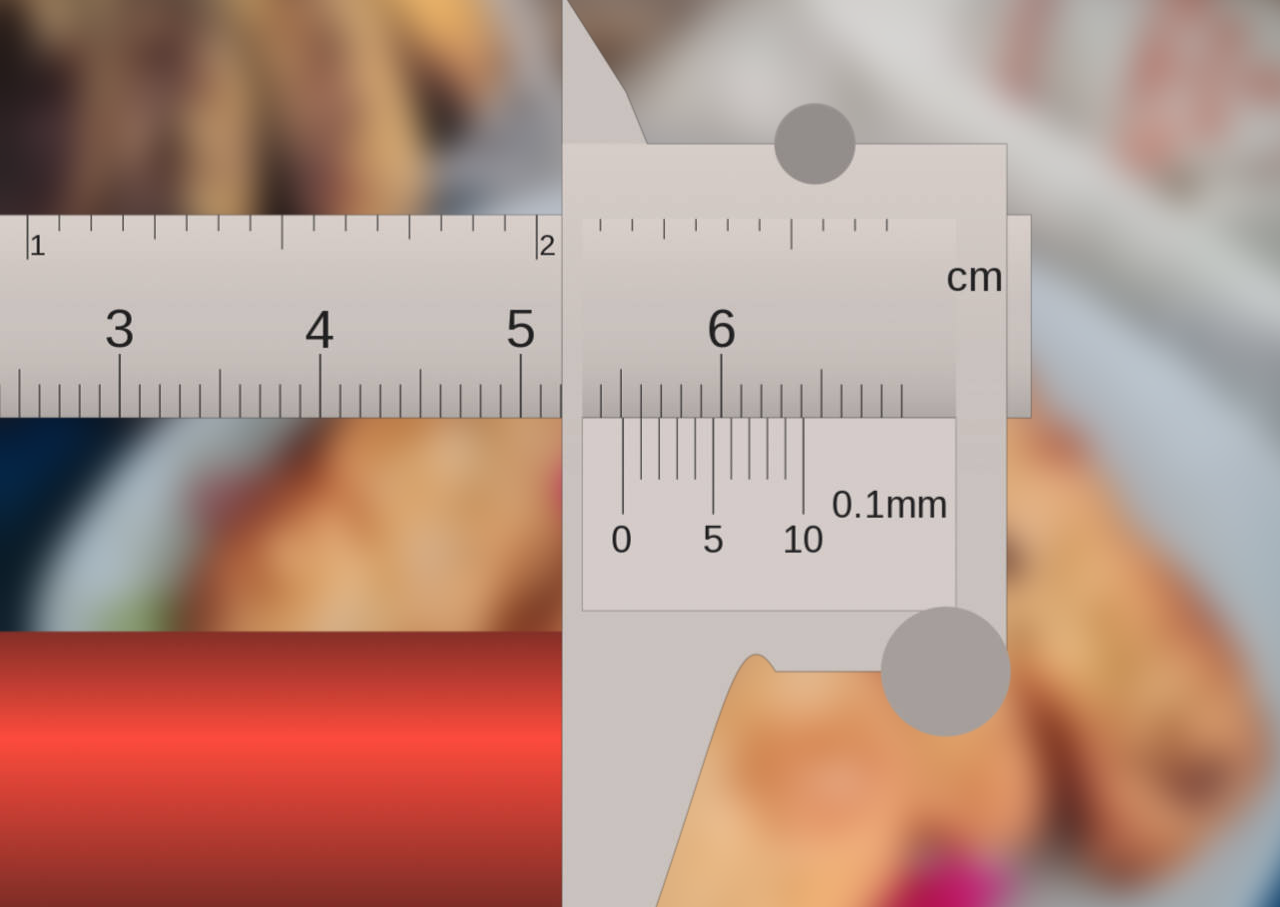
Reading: 55.1,mm
